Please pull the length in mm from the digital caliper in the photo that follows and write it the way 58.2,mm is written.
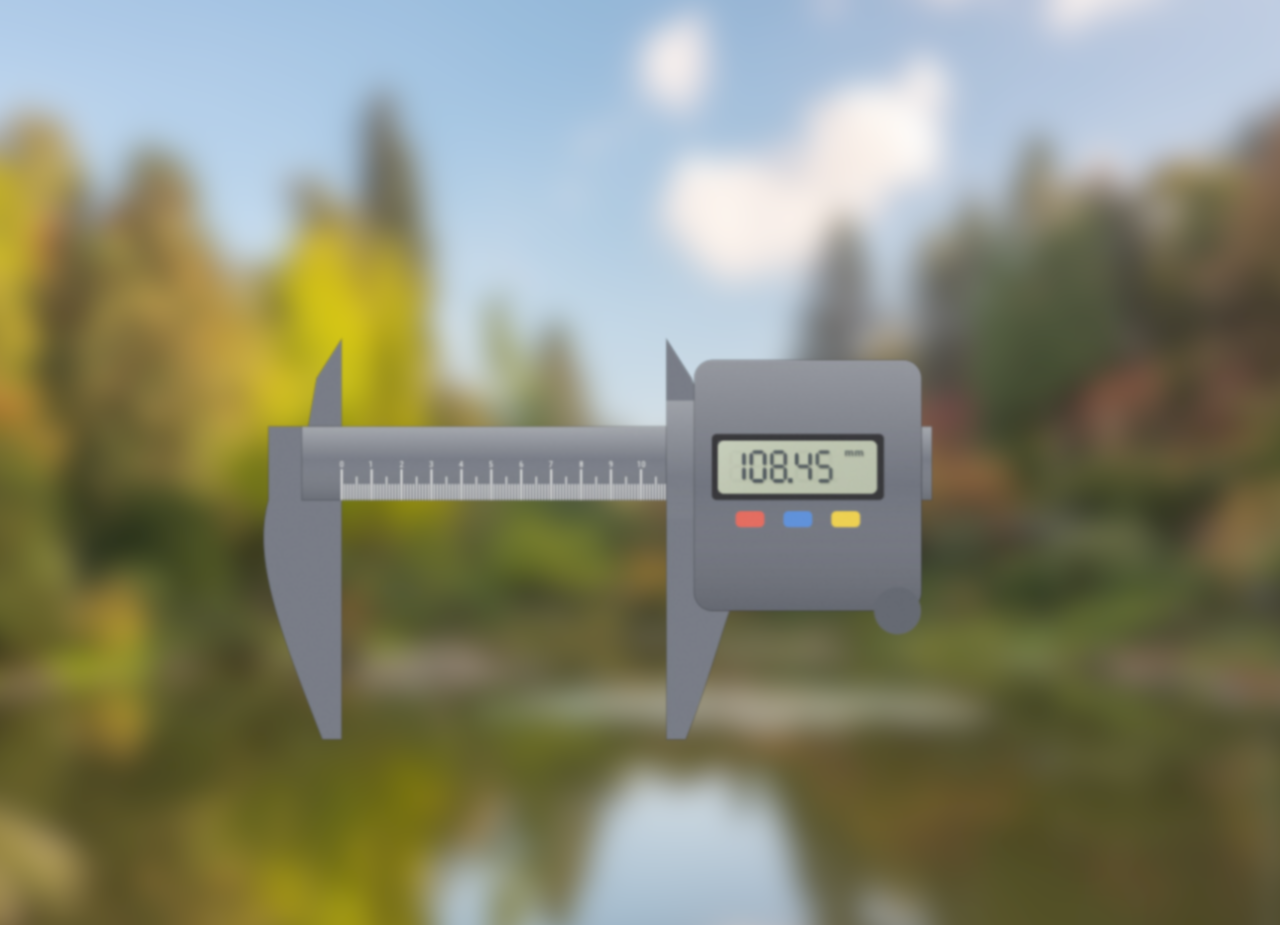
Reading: 108.45,mm
